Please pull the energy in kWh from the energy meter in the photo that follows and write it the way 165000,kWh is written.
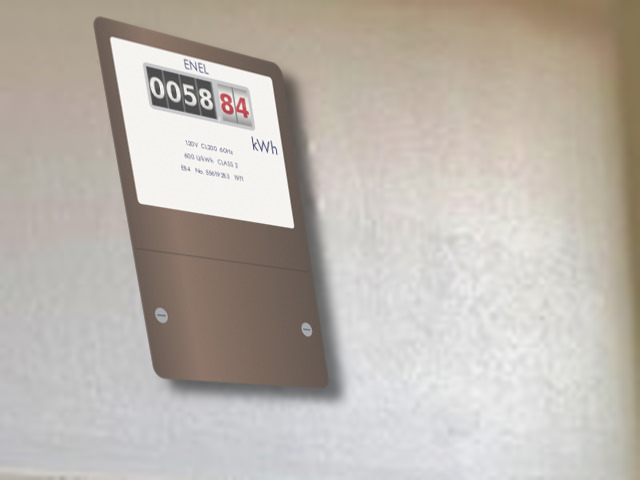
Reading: 58.84,kWh
